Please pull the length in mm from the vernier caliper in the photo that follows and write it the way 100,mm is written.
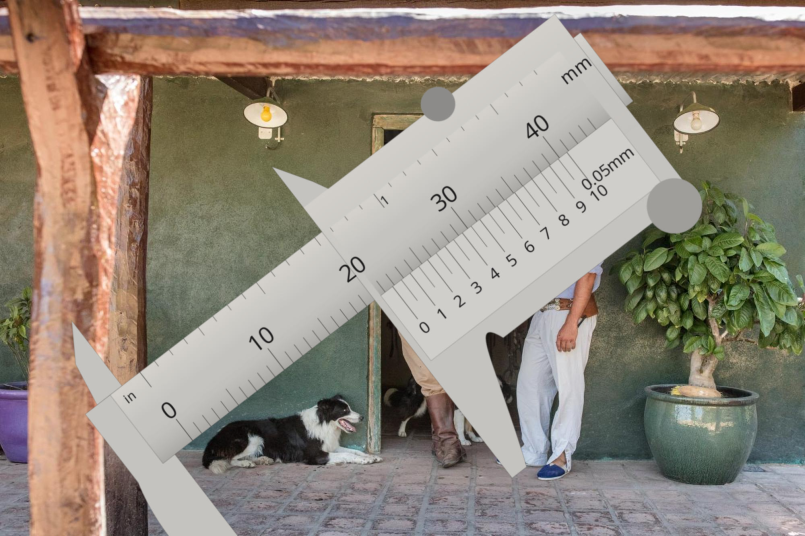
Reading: 21.8,mm
